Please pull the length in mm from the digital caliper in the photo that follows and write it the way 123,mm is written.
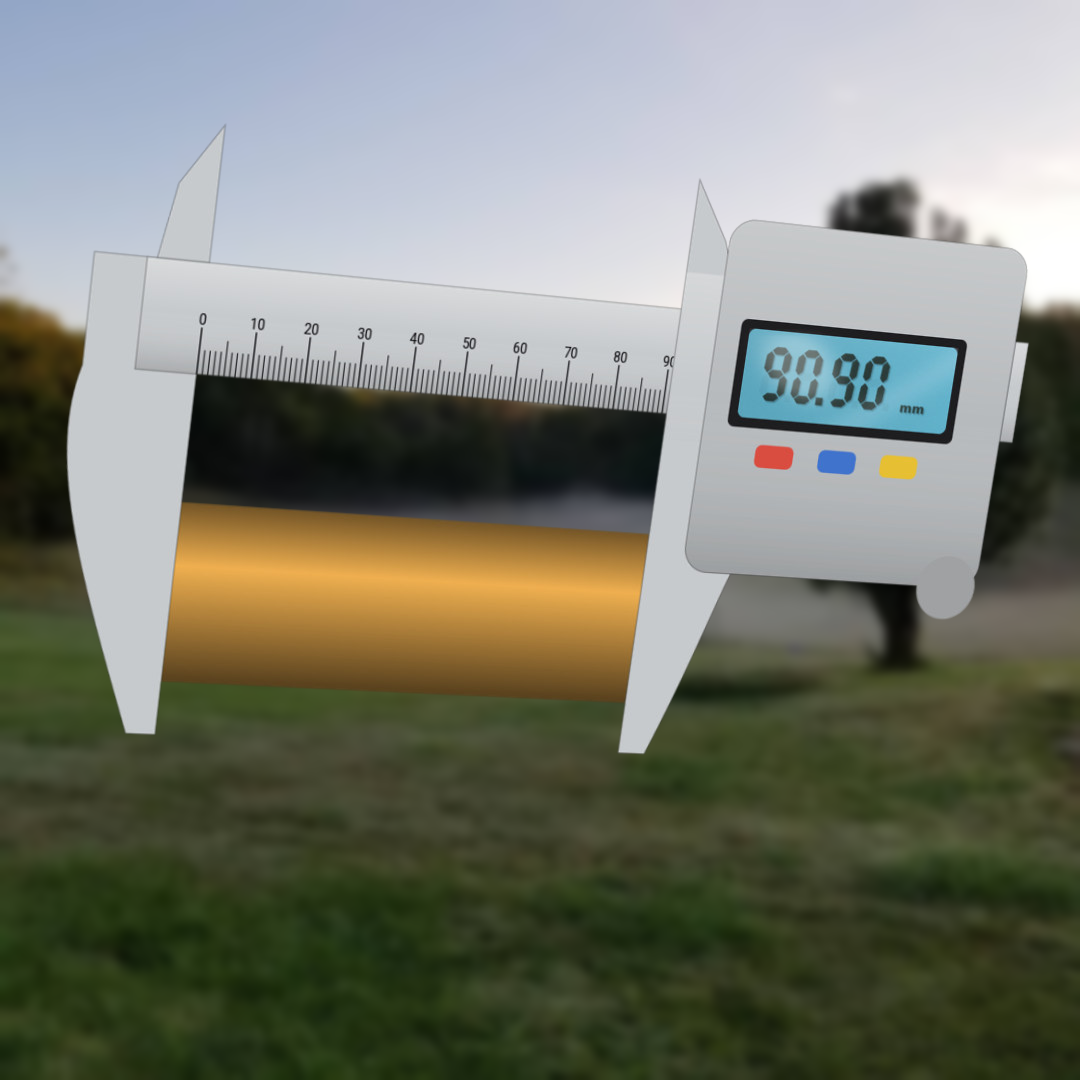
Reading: 90.90,mm
